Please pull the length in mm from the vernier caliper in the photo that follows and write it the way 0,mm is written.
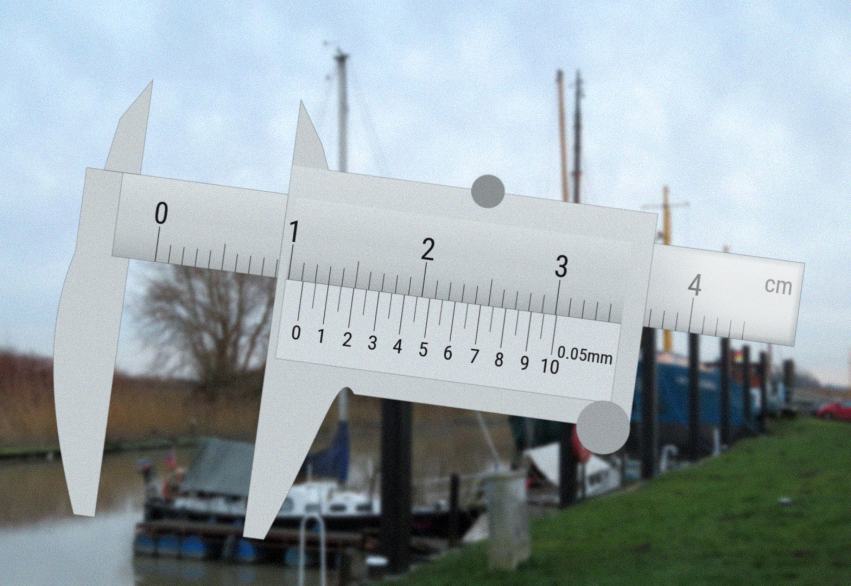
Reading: 11.1,mm
